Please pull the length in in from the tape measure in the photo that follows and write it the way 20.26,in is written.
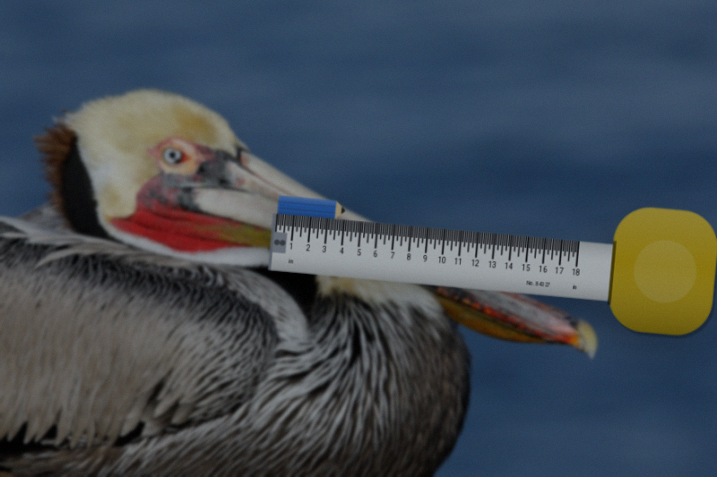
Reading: 4,in
